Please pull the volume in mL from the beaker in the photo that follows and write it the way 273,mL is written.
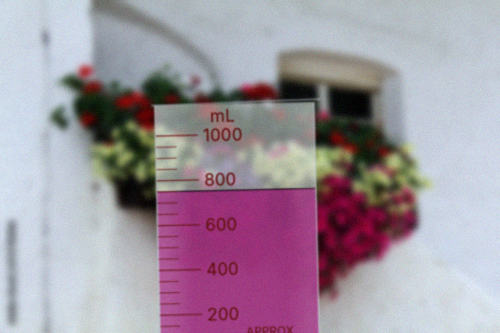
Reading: 750,mL
